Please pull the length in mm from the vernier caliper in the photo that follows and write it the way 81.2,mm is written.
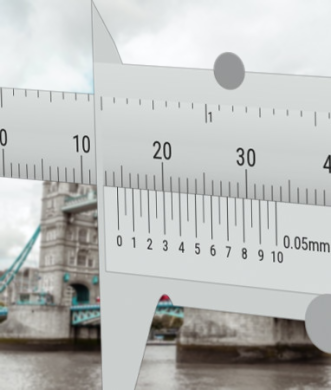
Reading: 14.4,mm
